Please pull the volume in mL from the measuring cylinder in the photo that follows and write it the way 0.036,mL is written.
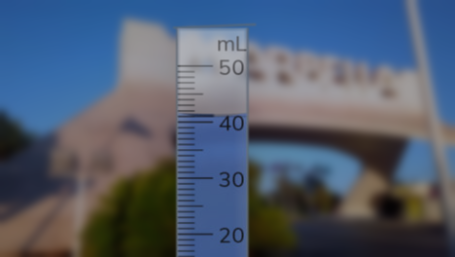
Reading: 41,mL
